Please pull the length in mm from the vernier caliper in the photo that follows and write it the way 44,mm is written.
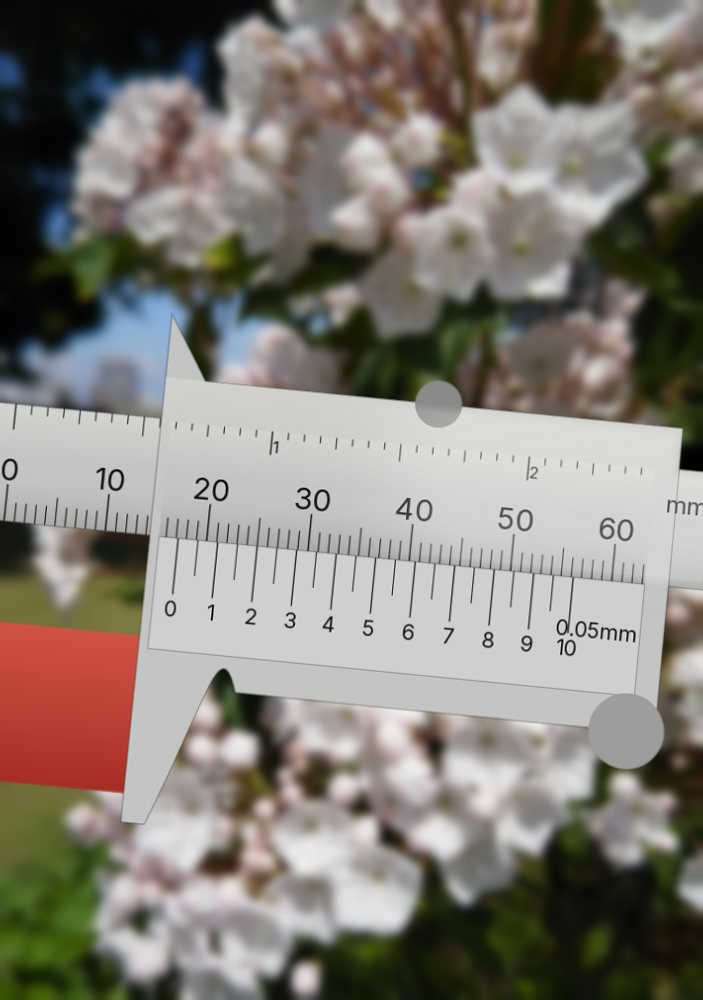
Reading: 17.2,mm
